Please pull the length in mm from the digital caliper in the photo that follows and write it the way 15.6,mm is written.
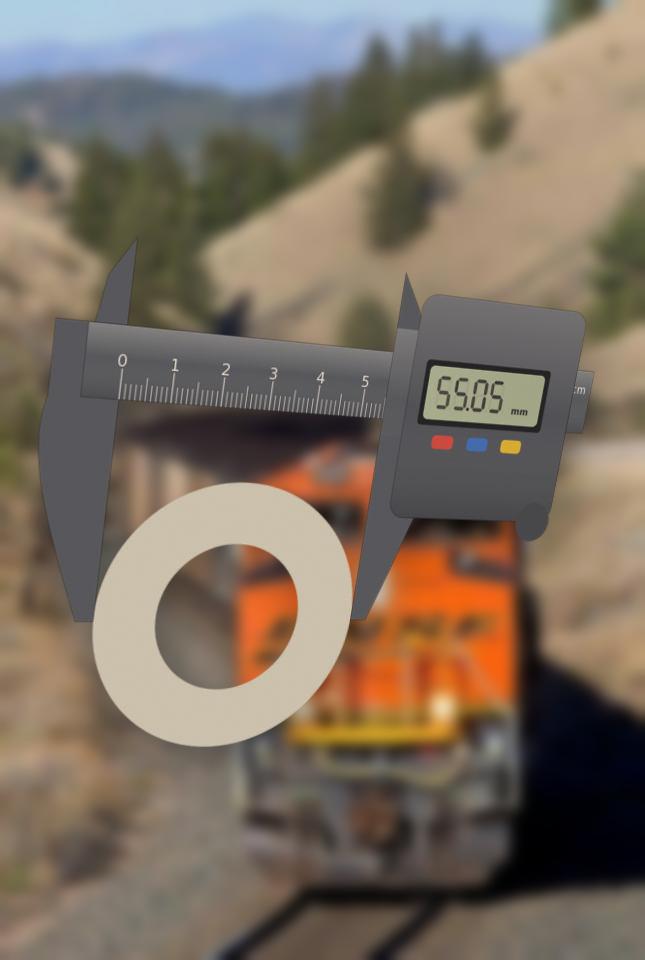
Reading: 55.05,mm
